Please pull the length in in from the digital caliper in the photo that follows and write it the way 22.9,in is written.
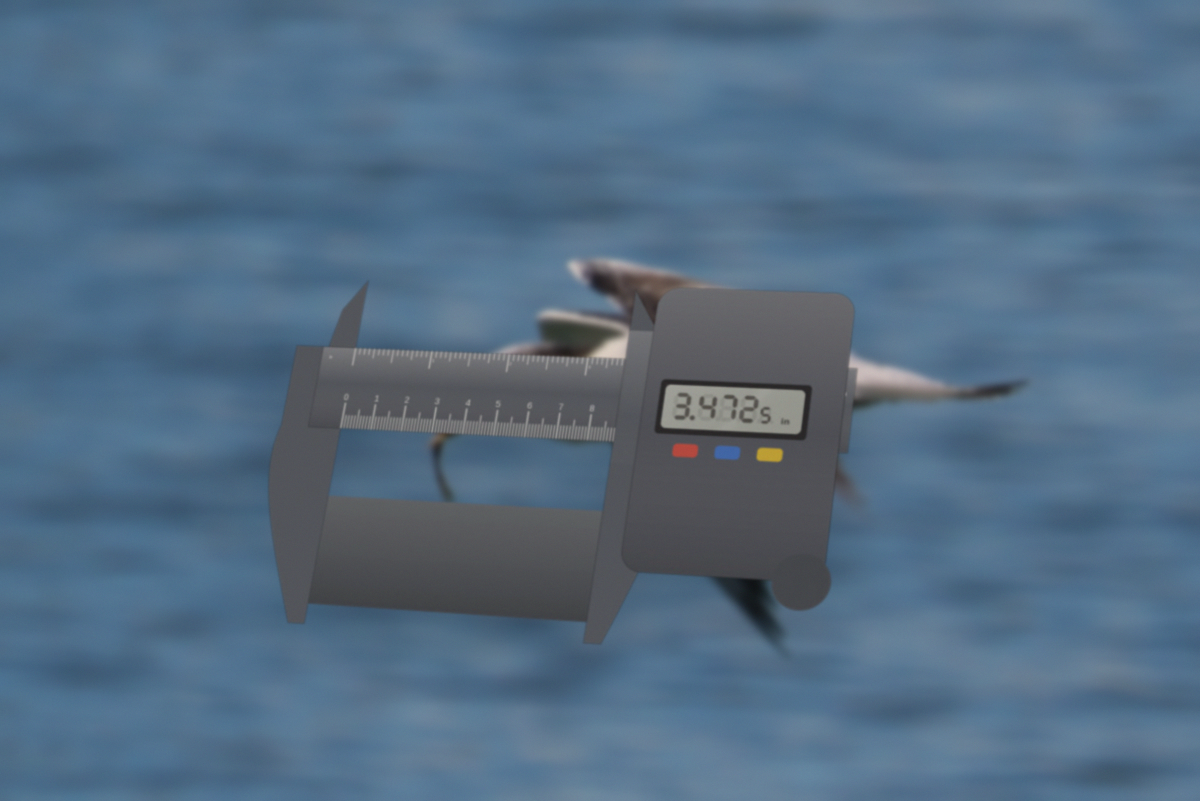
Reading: 3.4725,in
